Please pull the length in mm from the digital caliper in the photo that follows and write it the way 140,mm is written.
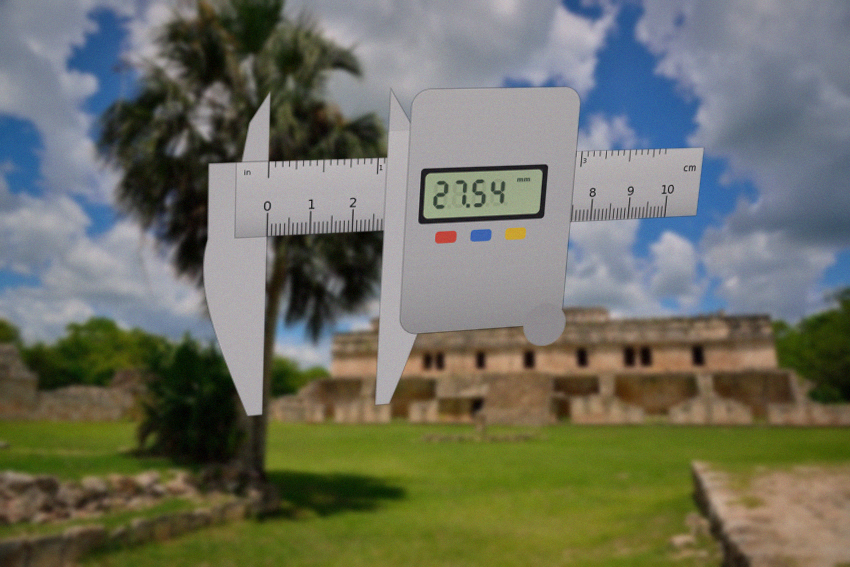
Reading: 27.54,mm
